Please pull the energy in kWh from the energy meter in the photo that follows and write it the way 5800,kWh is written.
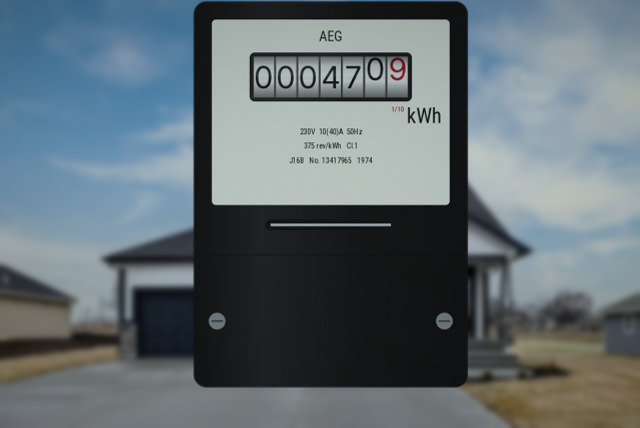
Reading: 470.9,kWh
